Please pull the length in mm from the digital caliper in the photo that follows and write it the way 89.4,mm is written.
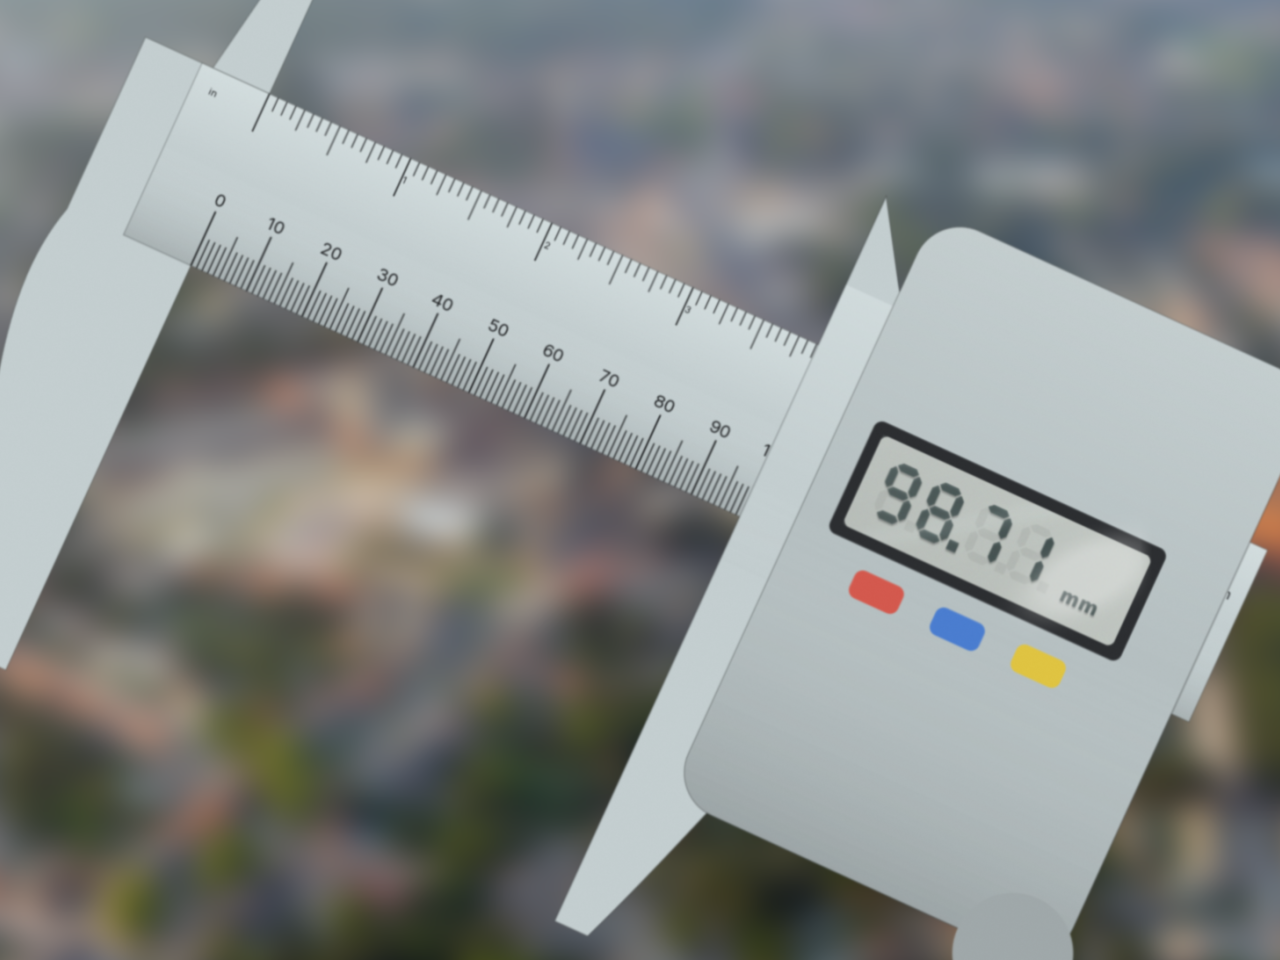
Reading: 98.71,mm
